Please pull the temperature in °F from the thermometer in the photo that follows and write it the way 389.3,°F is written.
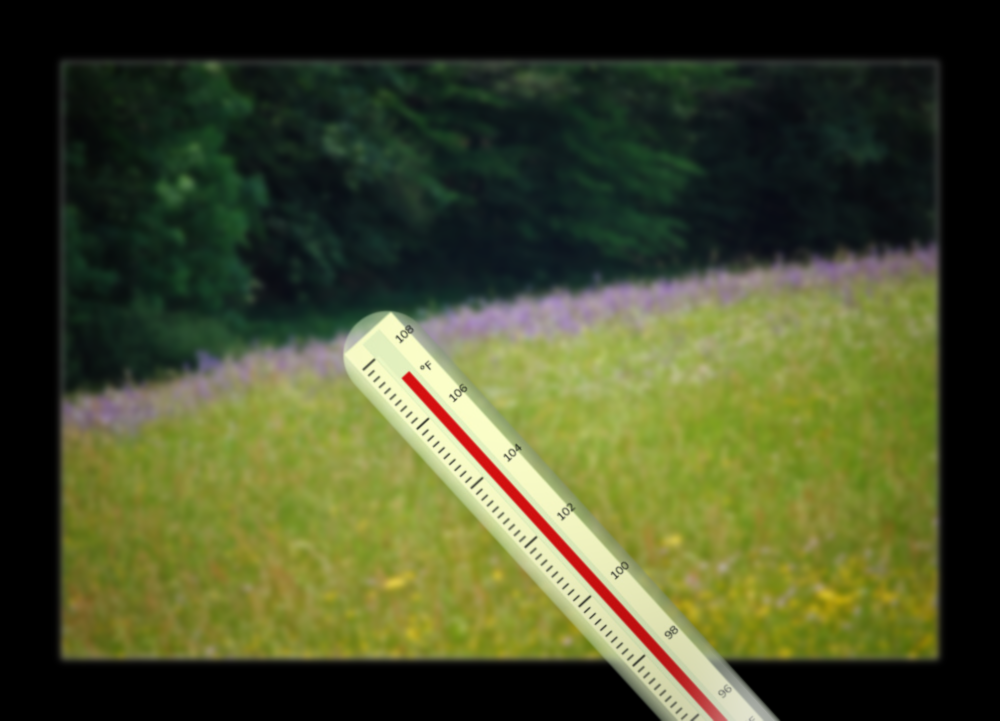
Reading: 107.2,°F
